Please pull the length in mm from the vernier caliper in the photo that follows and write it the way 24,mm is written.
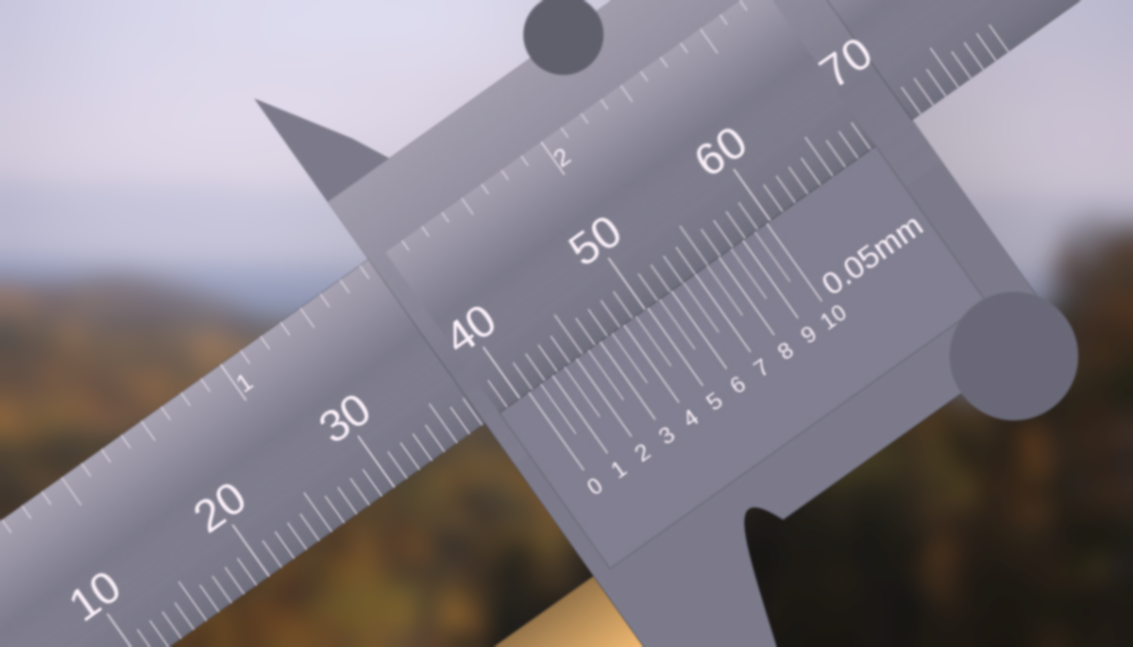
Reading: 40.7,mm
